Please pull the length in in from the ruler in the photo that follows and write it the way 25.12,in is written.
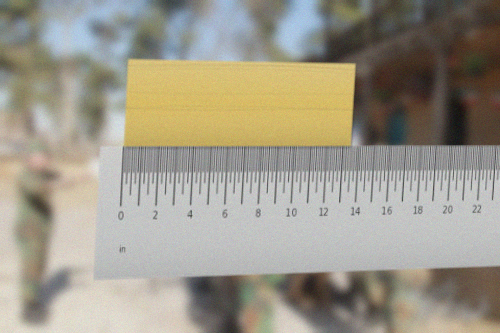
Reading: 13.5,in
